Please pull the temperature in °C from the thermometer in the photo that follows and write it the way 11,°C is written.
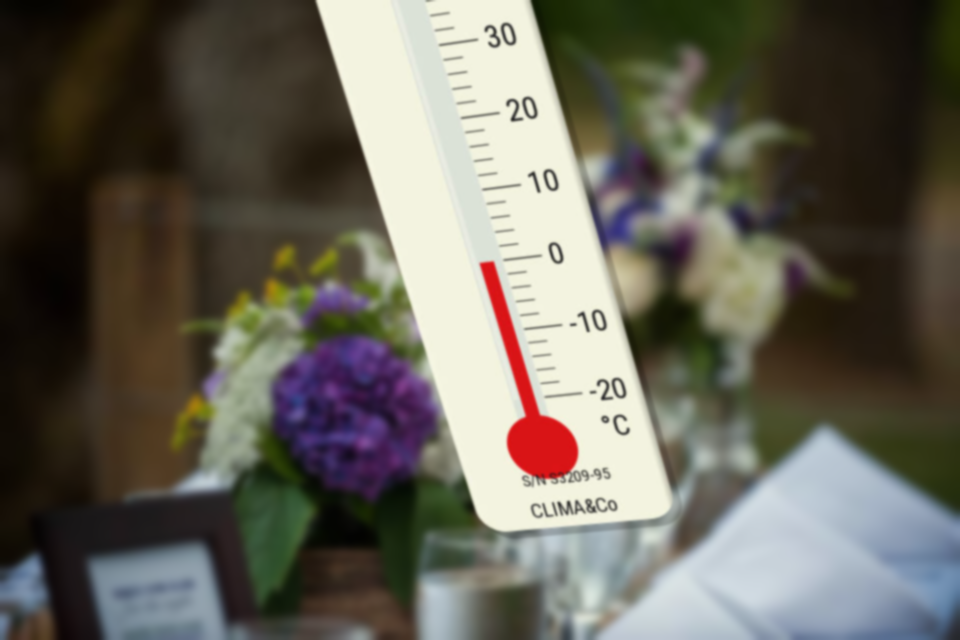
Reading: 0,°C
